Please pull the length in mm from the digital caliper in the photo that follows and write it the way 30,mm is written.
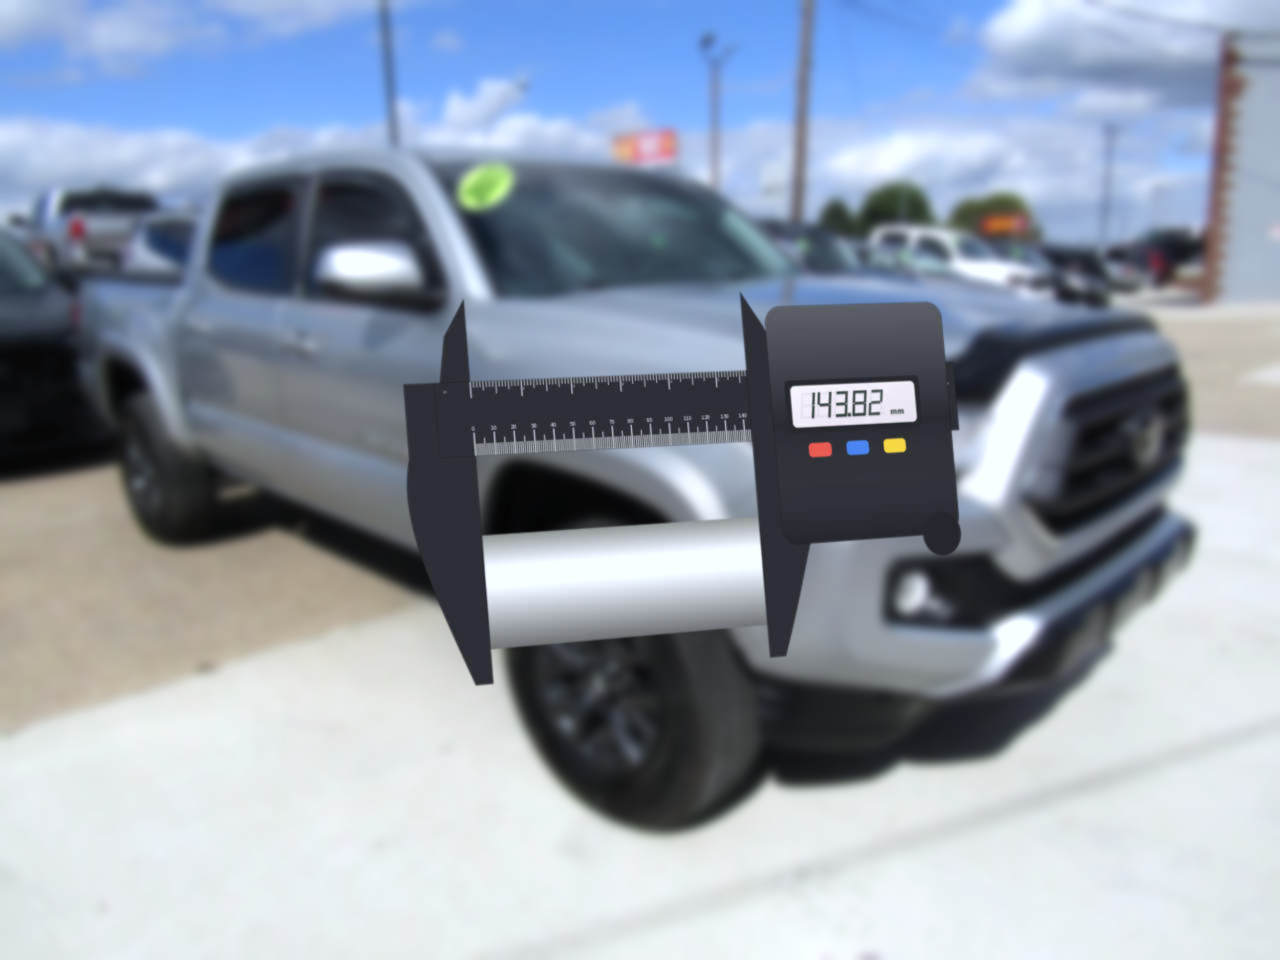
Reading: 143.82,mm
